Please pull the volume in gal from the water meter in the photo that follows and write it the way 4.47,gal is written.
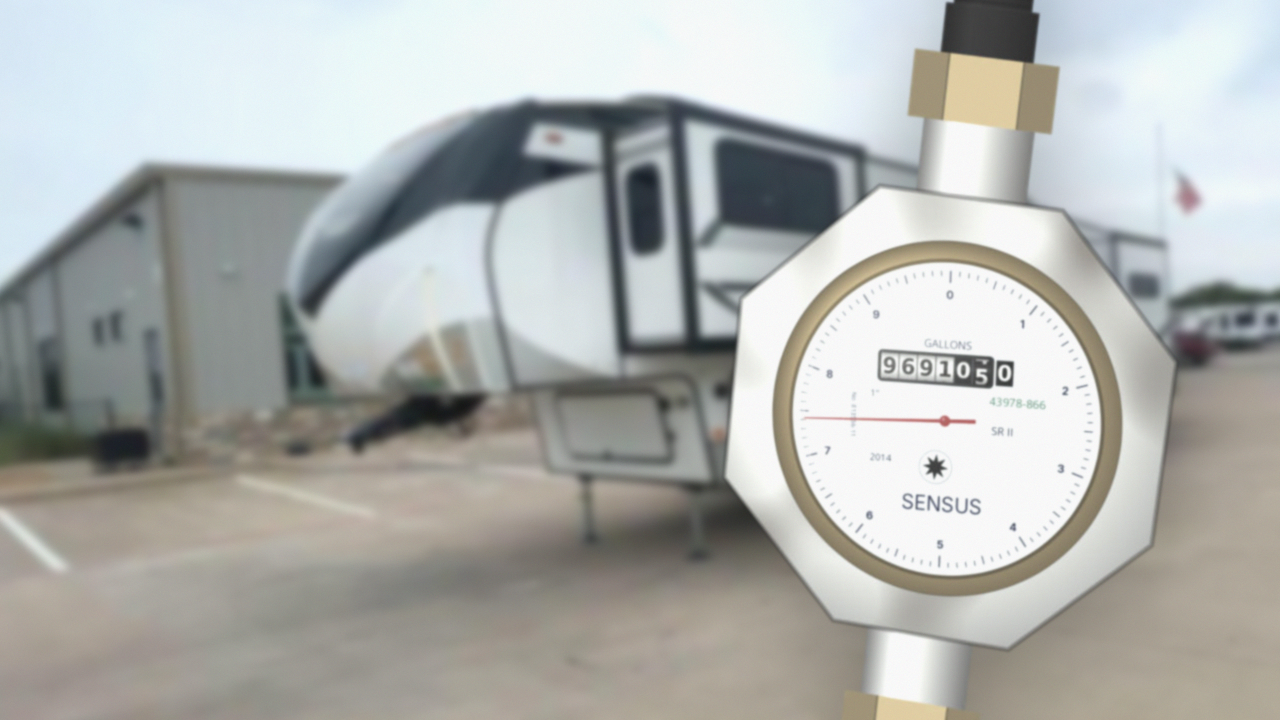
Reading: 9691047.4,gal
